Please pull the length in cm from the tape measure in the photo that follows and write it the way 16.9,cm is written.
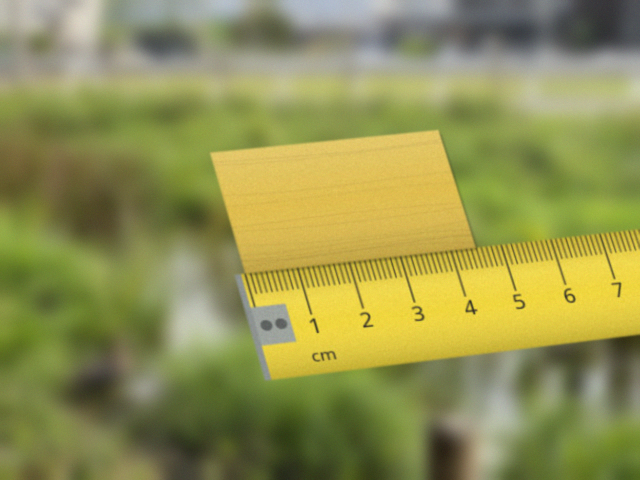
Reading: 4.5,cm
